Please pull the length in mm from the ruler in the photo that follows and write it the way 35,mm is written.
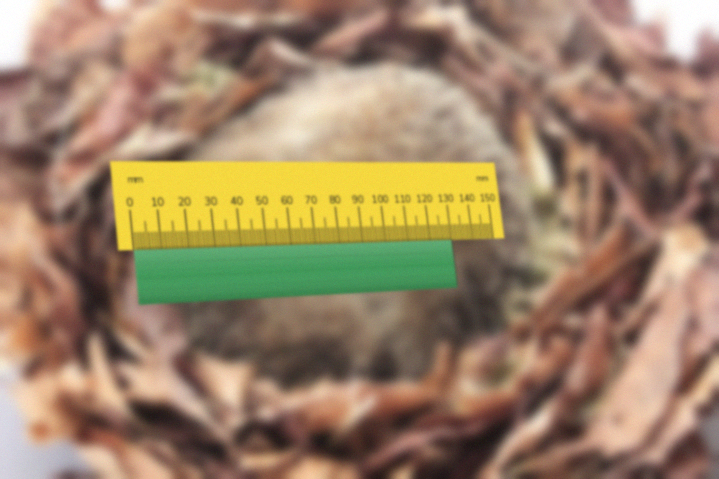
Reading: 130,mm
